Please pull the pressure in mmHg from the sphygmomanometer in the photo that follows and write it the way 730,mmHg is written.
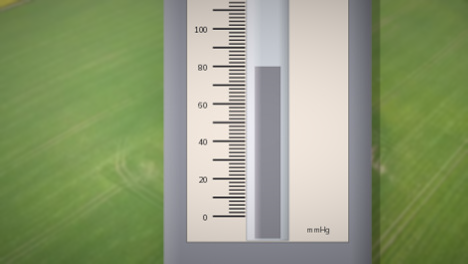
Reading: 80,mmHg
